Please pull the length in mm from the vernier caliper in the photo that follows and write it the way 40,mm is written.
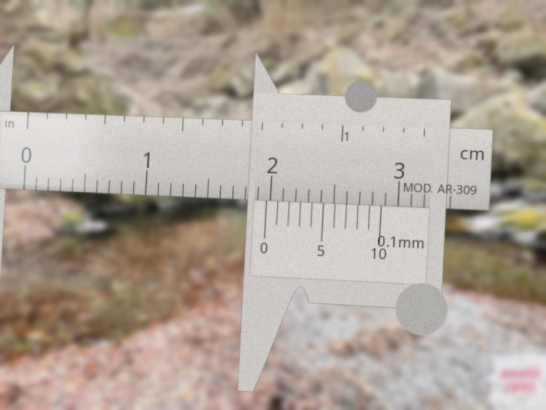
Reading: 19.7,mm
